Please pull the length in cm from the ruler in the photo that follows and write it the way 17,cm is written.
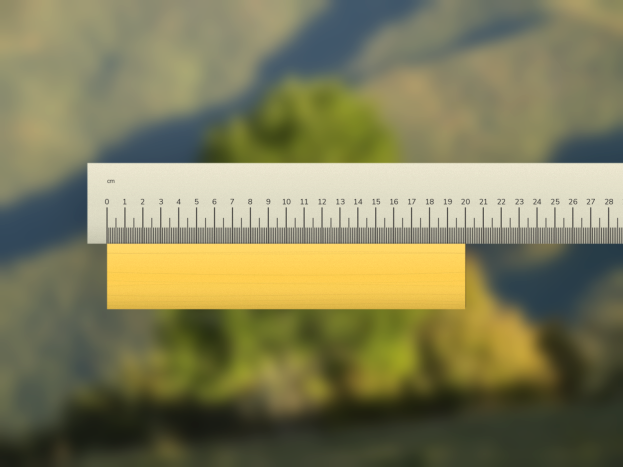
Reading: 20,cm
